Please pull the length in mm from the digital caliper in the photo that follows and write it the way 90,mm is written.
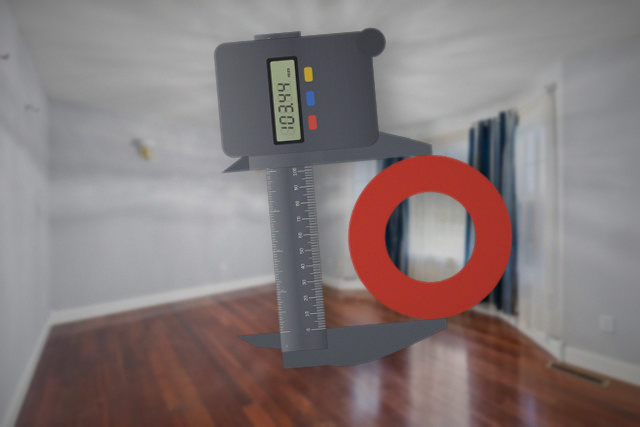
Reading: 103.44,mm
